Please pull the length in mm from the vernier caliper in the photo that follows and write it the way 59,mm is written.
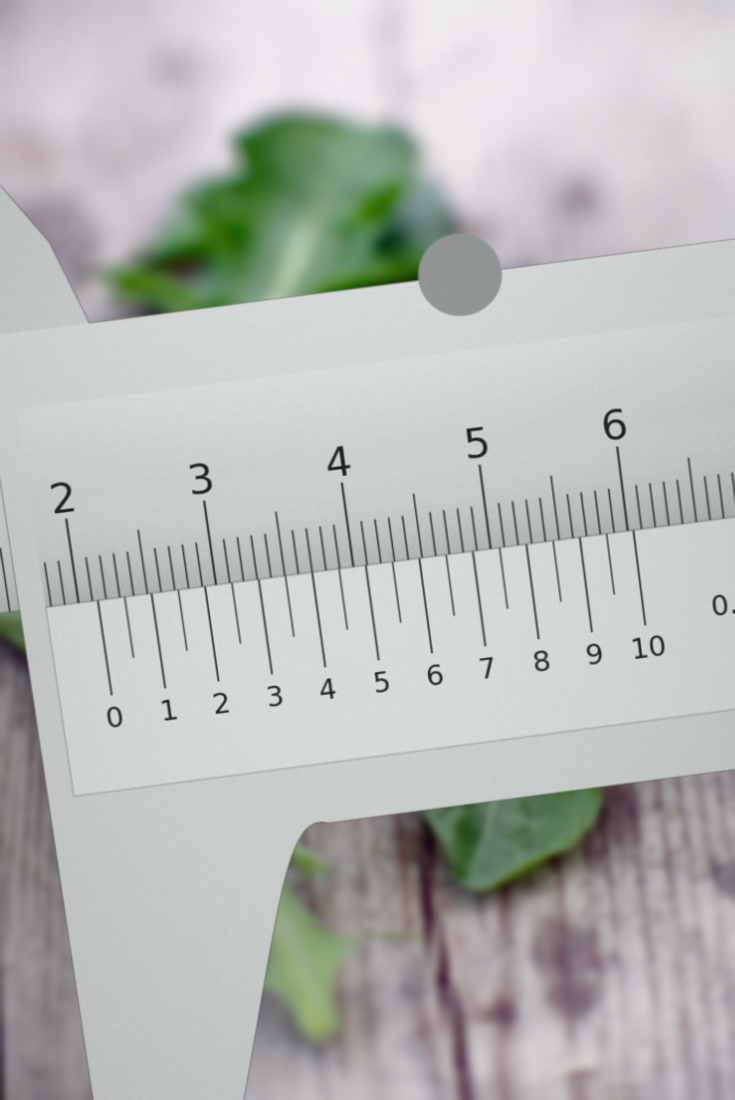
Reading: 21.4,mm
